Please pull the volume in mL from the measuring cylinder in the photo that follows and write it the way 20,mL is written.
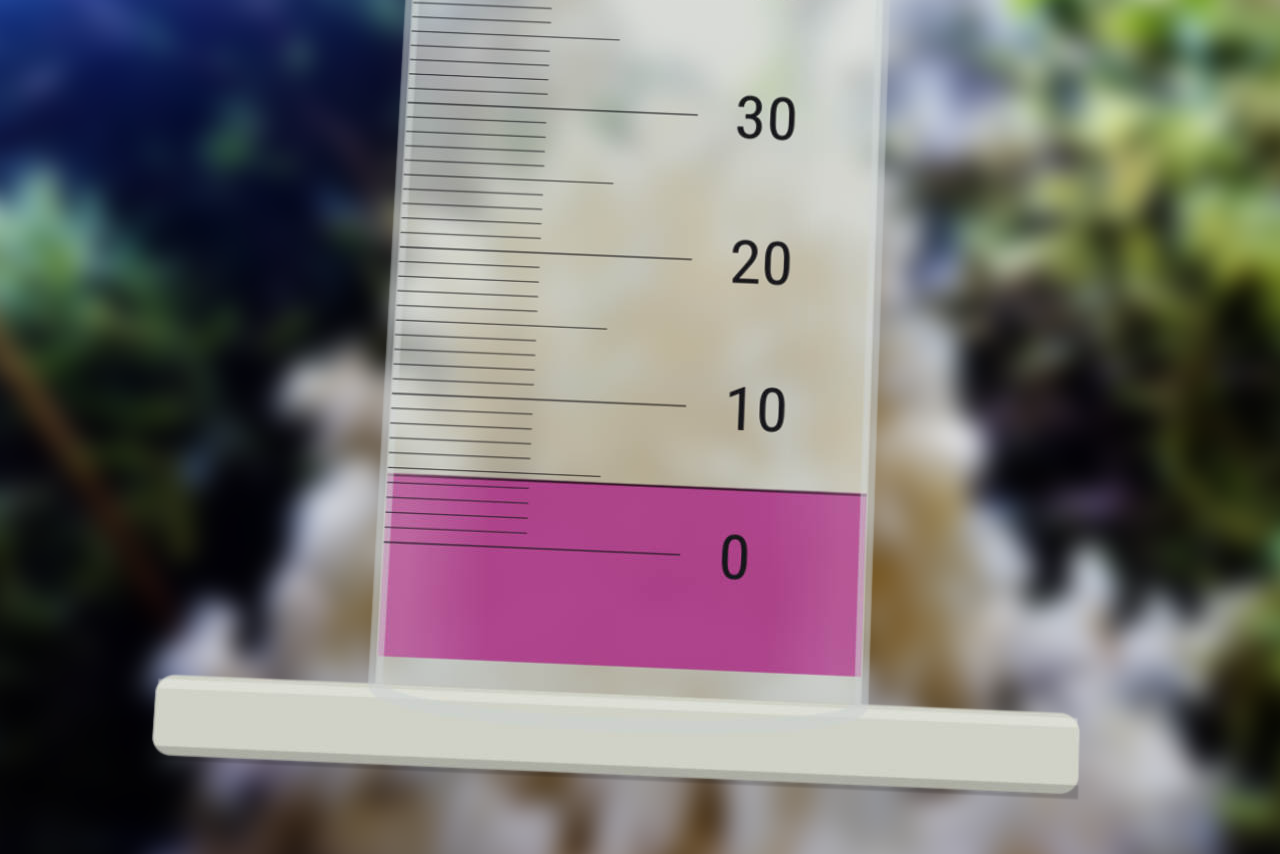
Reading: 4.5,mL
